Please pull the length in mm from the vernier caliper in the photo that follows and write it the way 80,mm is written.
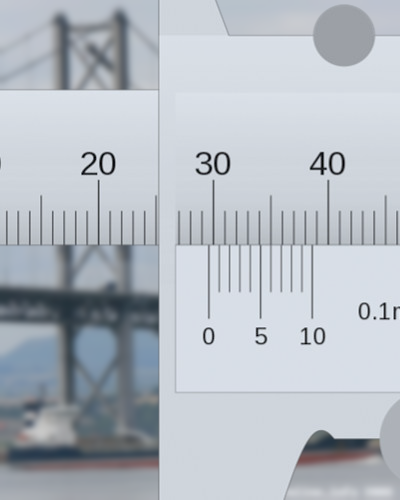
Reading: 29.6,mm
